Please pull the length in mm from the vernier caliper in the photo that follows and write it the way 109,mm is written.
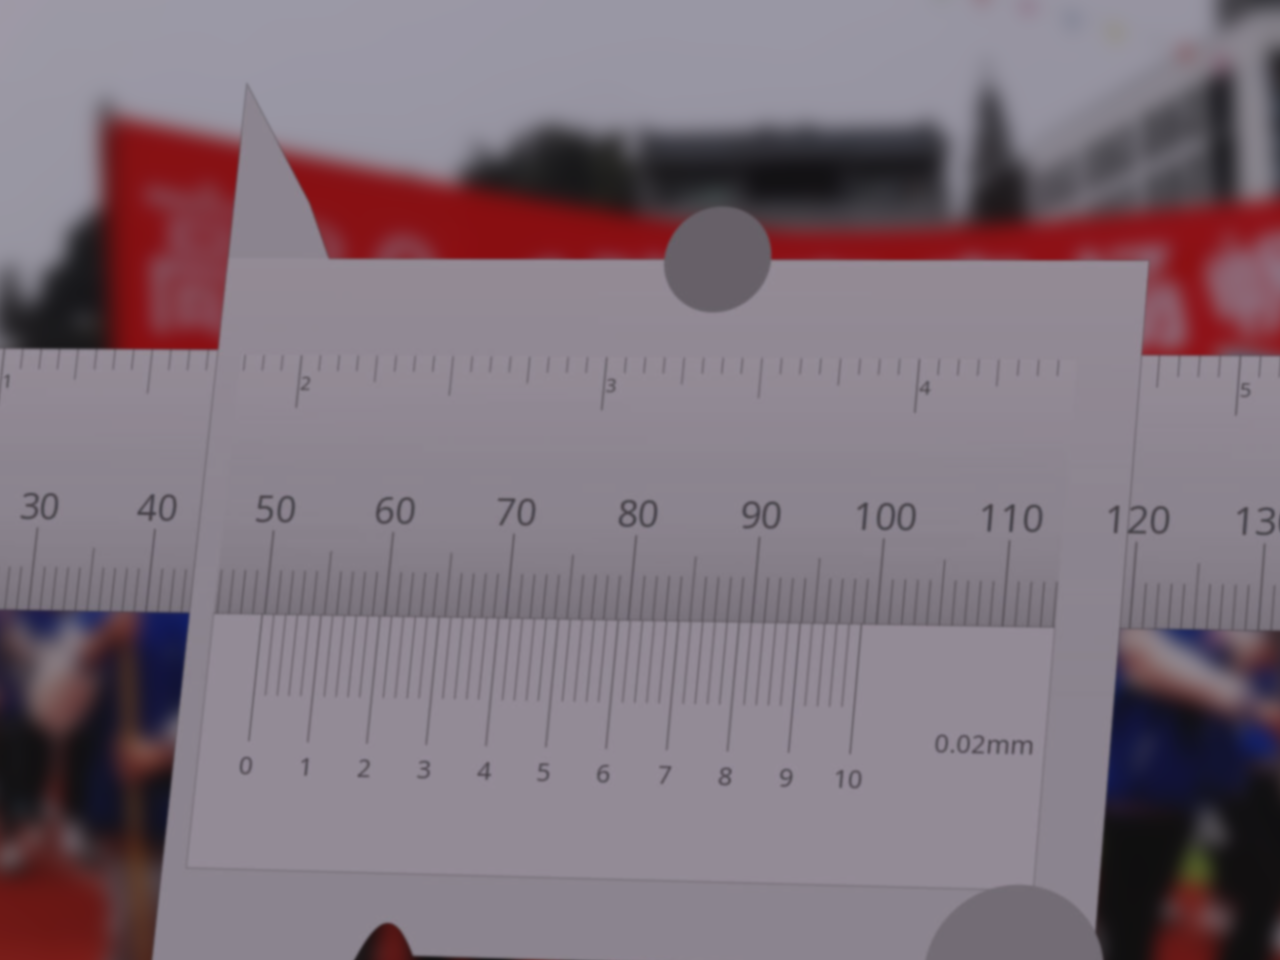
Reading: 49.8,mm
